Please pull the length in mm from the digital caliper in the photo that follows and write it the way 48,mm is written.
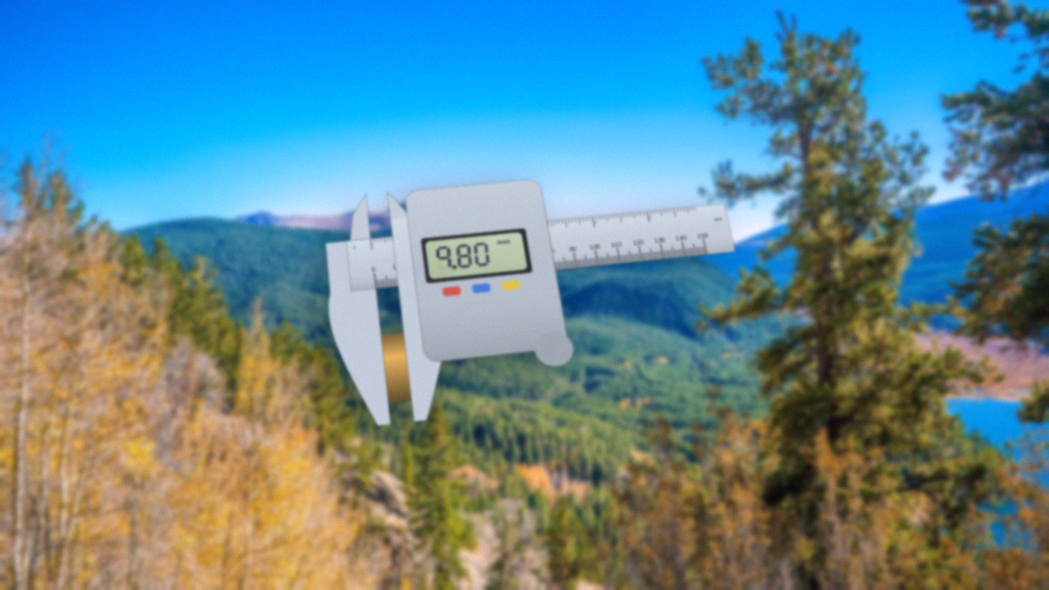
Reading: 9.80,mm
